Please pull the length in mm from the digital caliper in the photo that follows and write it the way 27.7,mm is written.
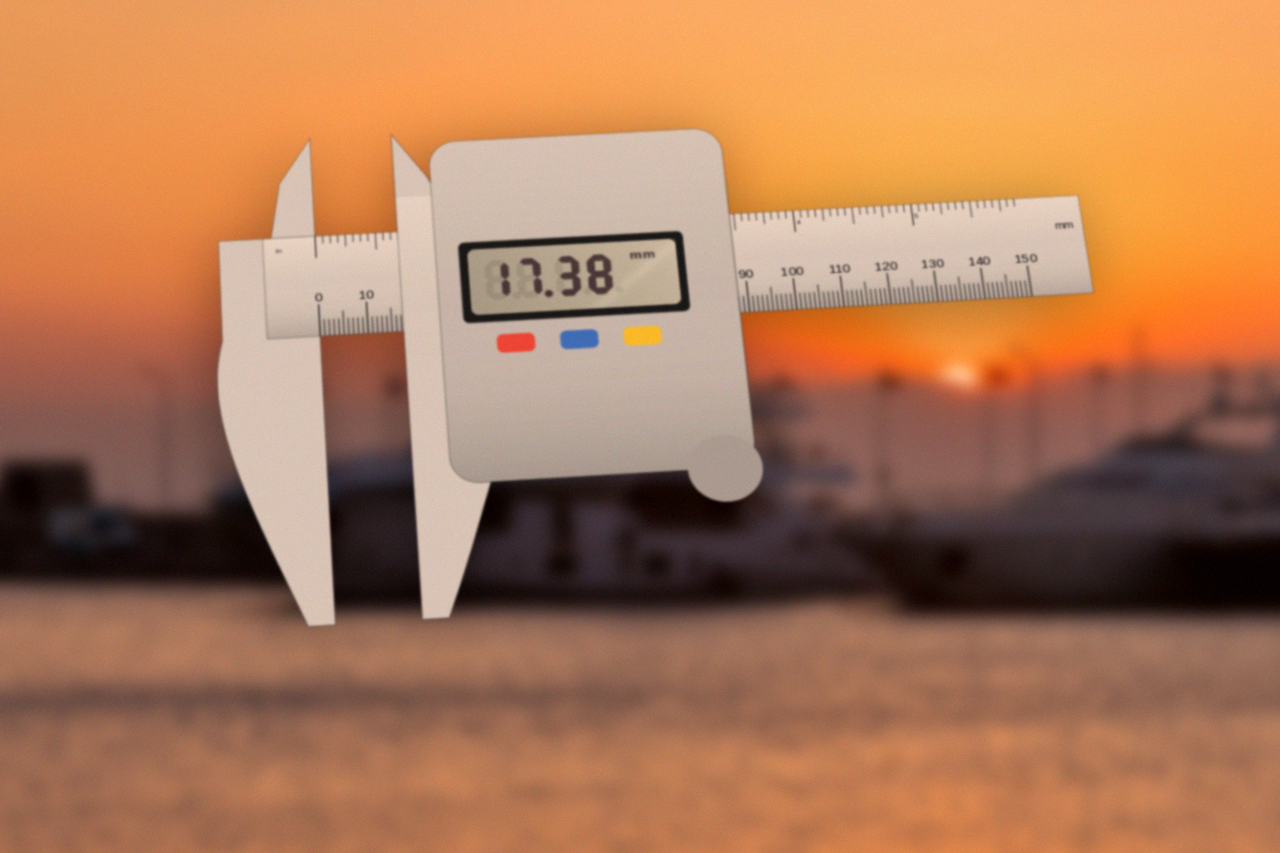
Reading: 17.38,mm
